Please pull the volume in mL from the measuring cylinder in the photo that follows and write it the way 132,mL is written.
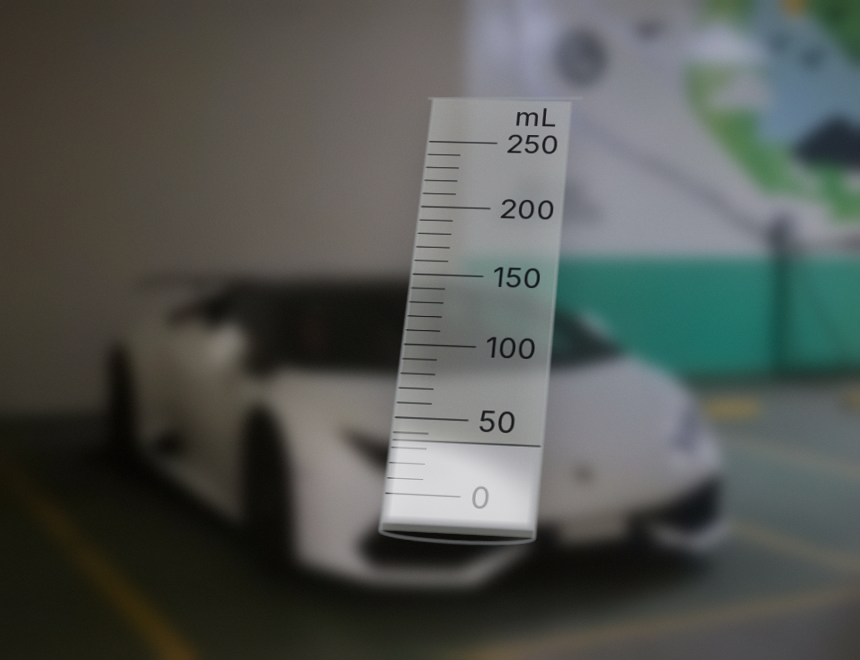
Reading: 35,mL
